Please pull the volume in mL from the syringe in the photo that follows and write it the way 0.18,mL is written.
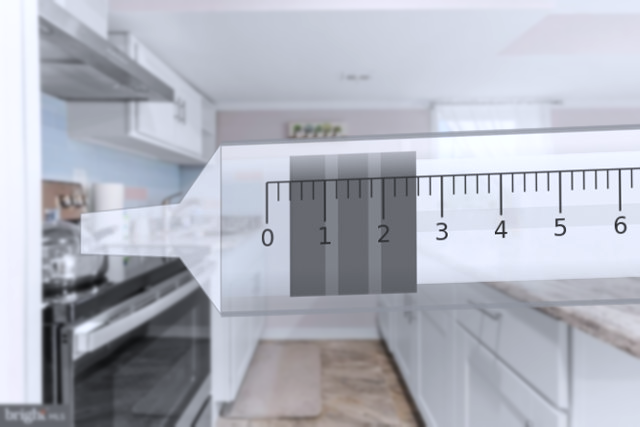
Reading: 0.4,mL
